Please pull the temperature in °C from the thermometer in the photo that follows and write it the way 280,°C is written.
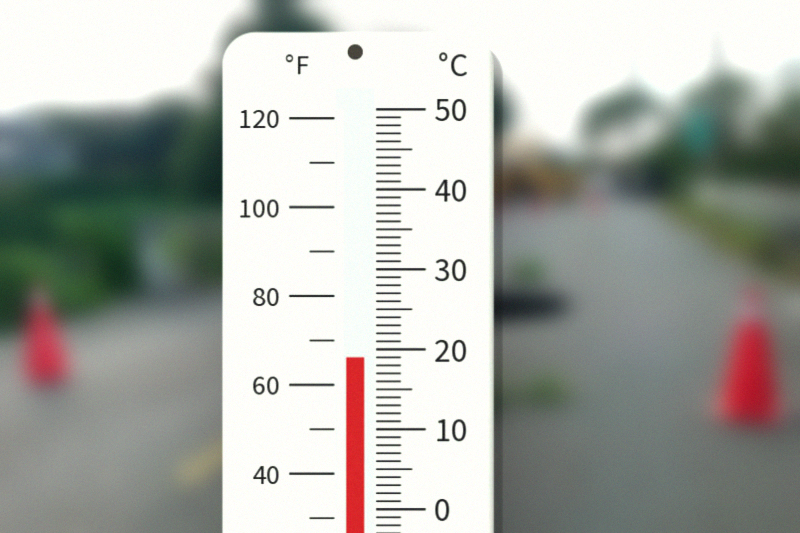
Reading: 19,°C
